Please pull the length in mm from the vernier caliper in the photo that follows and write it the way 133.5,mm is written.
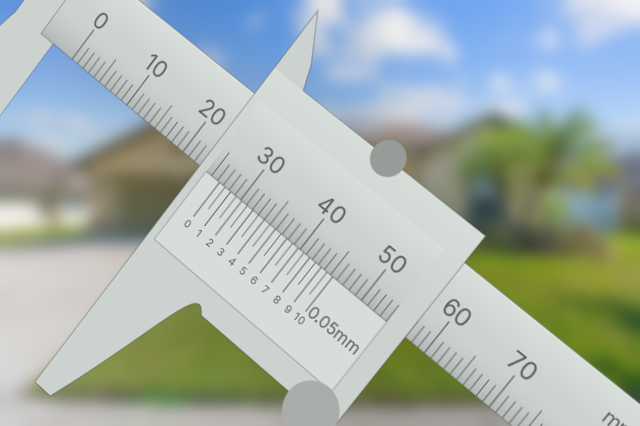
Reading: 26.4,mm
